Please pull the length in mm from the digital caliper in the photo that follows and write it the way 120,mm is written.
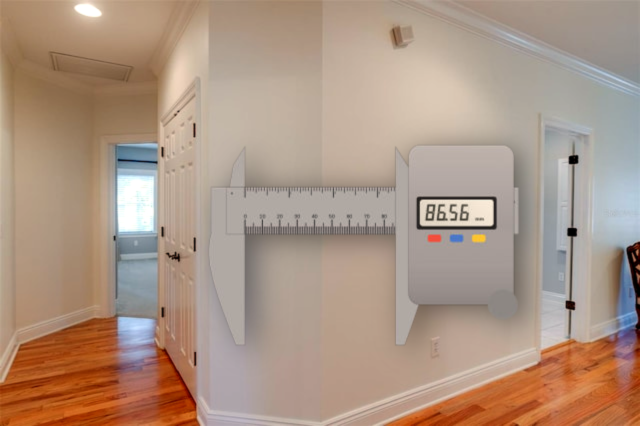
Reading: 86.56,mm
